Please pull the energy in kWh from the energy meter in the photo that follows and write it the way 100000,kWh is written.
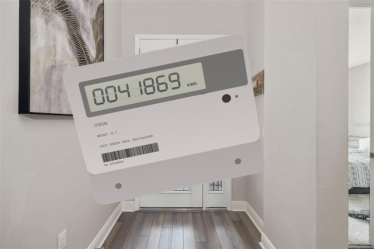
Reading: 41869,kWh
